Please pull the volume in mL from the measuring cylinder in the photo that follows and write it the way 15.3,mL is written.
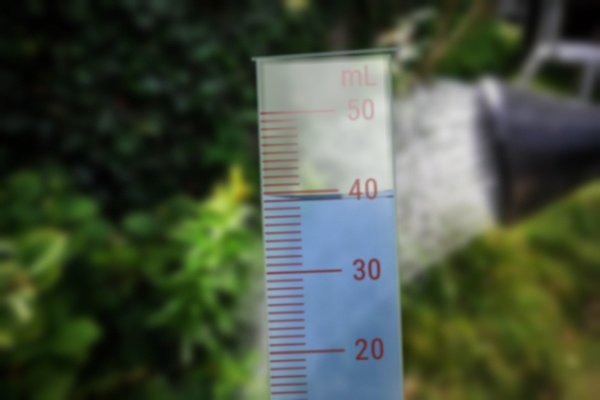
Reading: 39,mL
